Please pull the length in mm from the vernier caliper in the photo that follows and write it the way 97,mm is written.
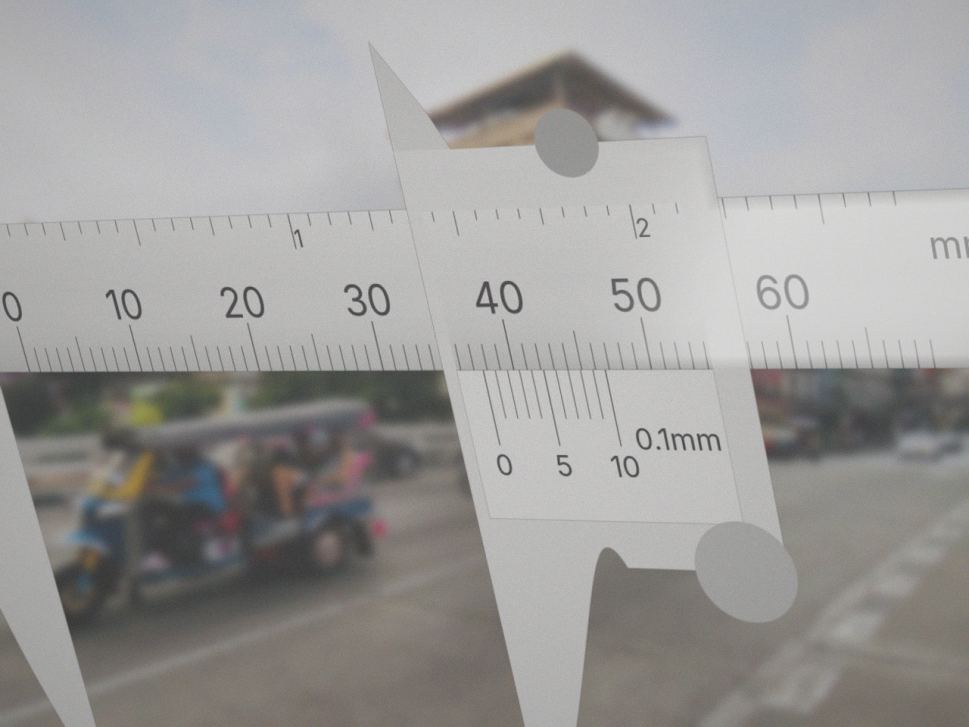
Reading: 37.7,mm
